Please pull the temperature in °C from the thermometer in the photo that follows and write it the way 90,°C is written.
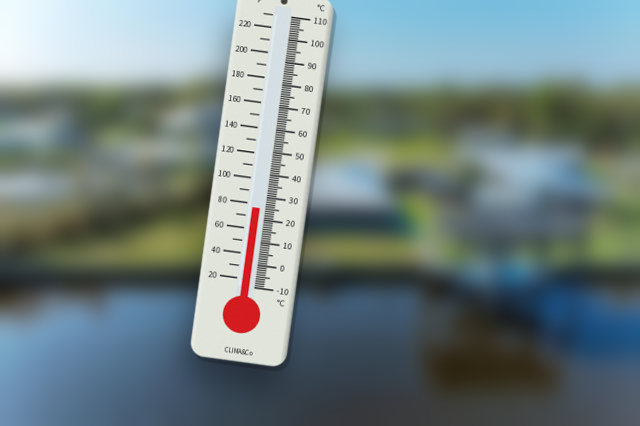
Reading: 25,°C
